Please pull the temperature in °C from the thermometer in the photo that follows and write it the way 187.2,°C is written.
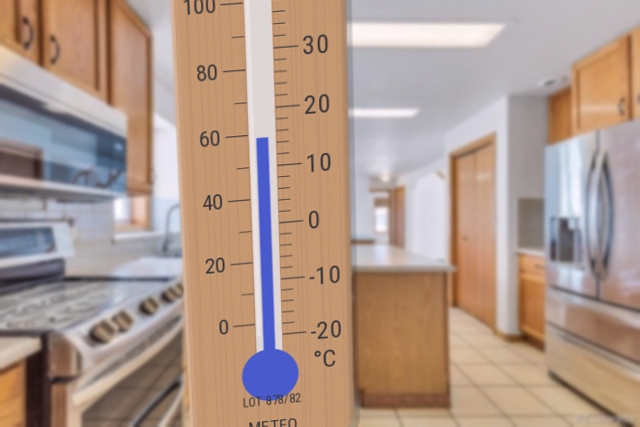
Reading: 15,°C
